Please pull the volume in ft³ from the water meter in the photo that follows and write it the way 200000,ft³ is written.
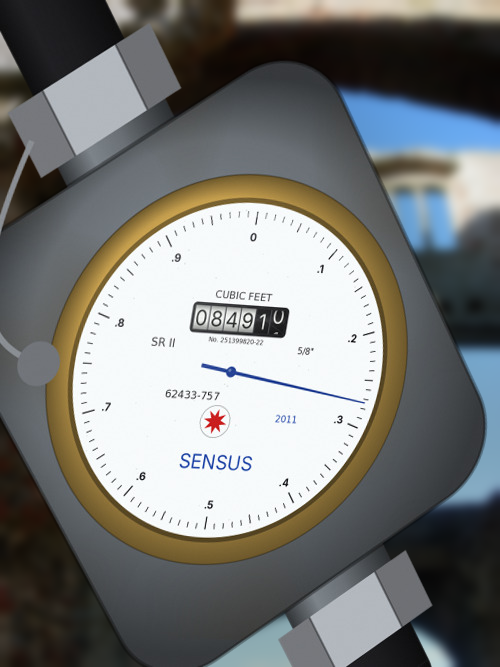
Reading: 84910.27,ft³
